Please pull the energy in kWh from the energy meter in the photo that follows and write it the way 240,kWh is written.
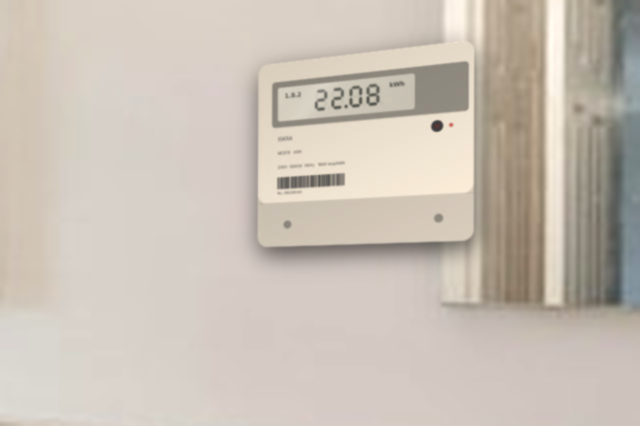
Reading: 22.08,kWh
